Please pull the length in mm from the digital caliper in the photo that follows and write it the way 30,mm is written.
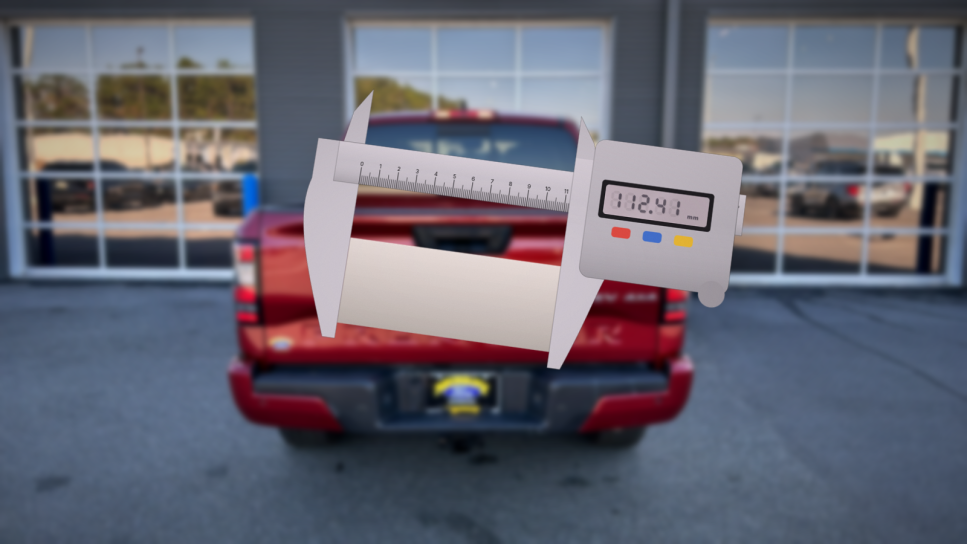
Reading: 112.41,mm
